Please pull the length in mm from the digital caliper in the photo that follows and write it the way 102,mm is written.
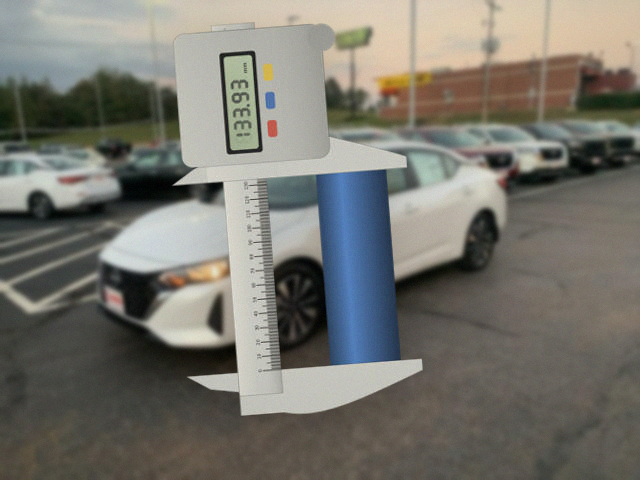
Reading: 133.93,mm
